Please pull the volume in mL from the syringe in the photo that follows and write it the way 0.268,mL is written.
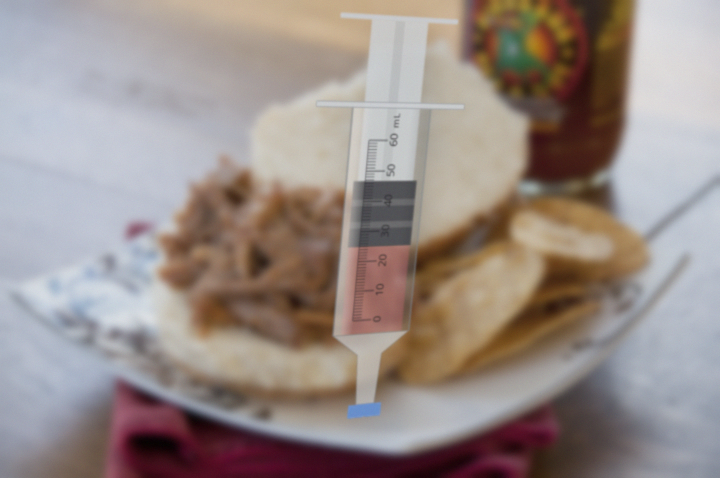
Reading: 25,mL
